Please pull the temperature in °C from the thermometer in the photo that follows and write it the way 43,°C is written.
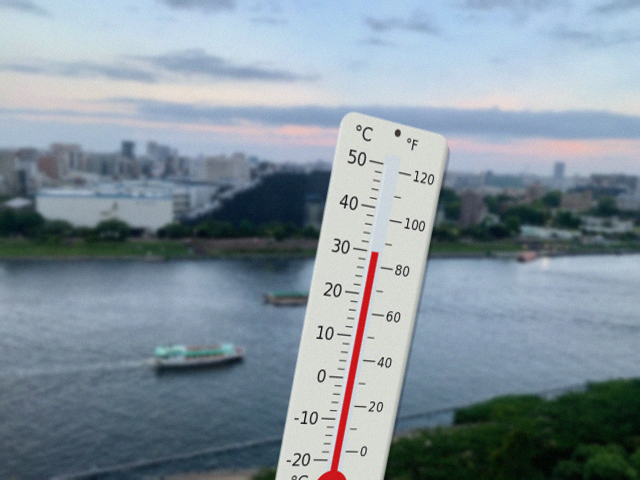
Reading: 30,°C
